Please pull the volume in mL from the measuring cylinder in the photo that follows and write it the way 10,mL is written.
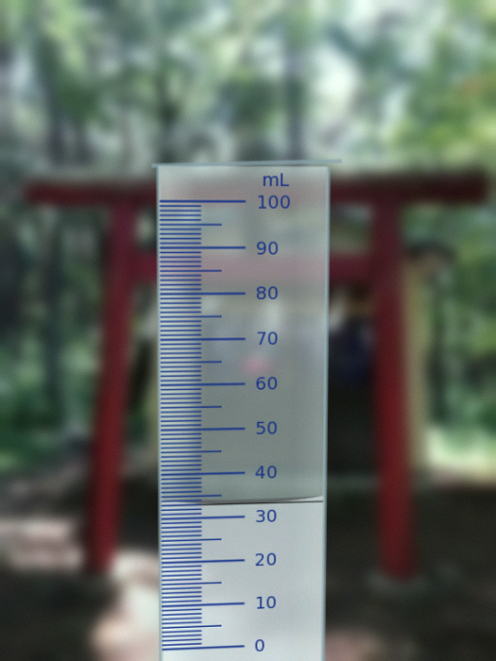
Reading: 33,mL
